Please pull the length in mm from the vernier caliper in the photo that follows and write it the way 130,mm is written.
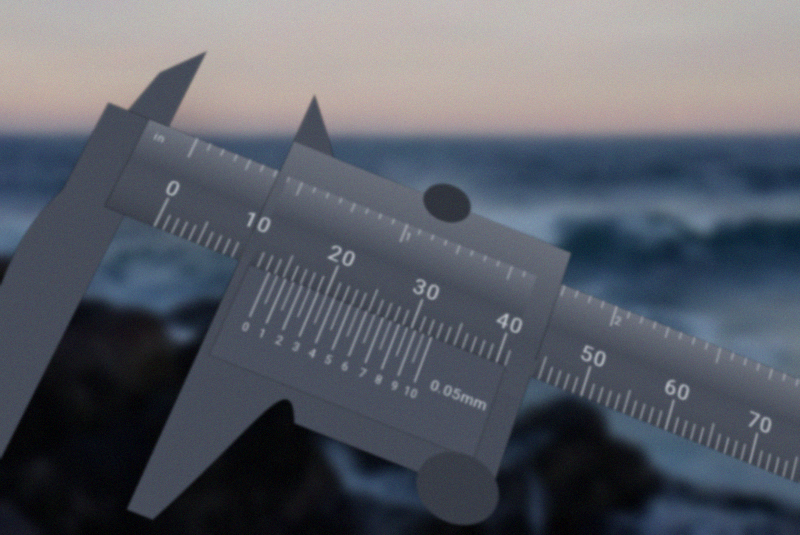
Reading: 13.4,mm
